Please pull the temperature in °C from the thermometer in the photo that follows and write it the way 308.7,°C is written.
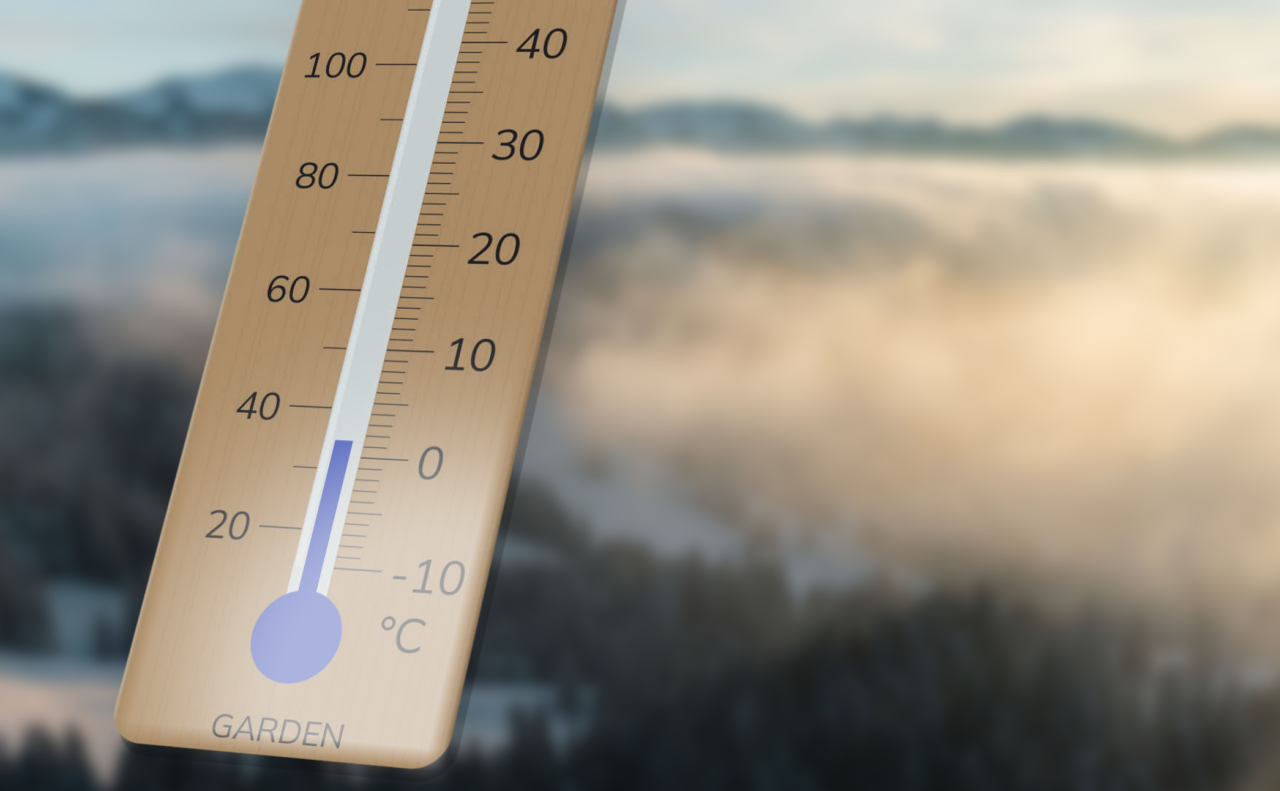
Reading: 1.5,°C
